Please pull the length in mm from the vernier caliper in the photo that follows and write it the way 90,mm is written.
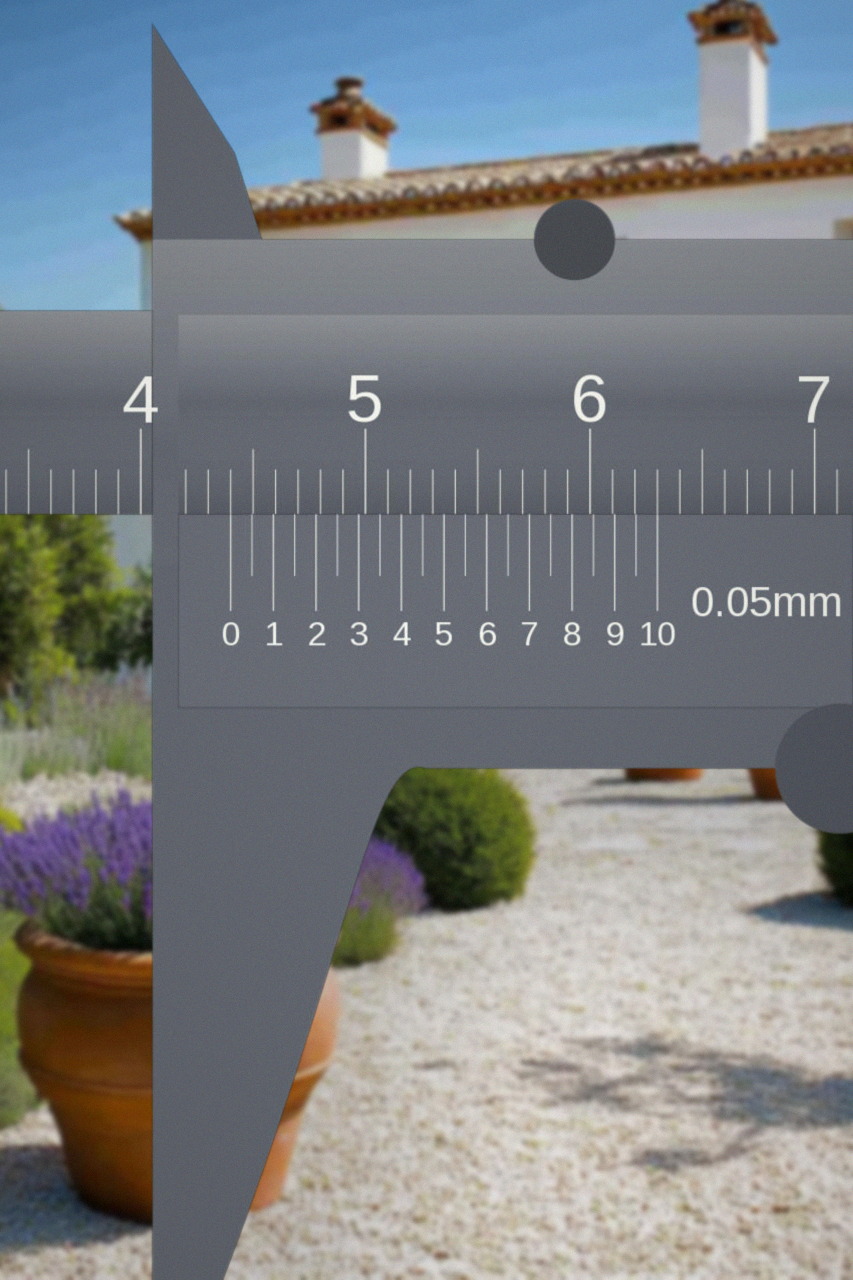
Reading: 44.0,mm
